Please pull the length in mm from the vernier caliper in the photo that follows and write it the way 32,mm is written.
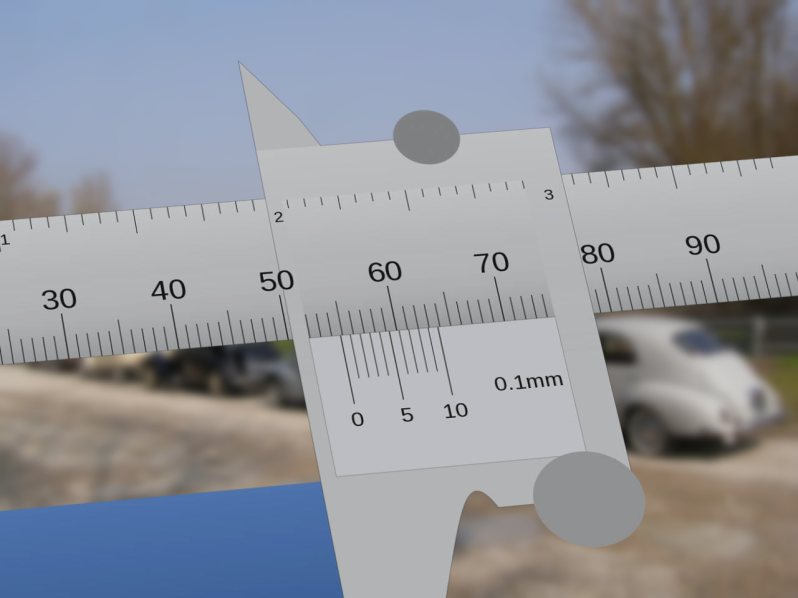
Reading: 54.8,mm
